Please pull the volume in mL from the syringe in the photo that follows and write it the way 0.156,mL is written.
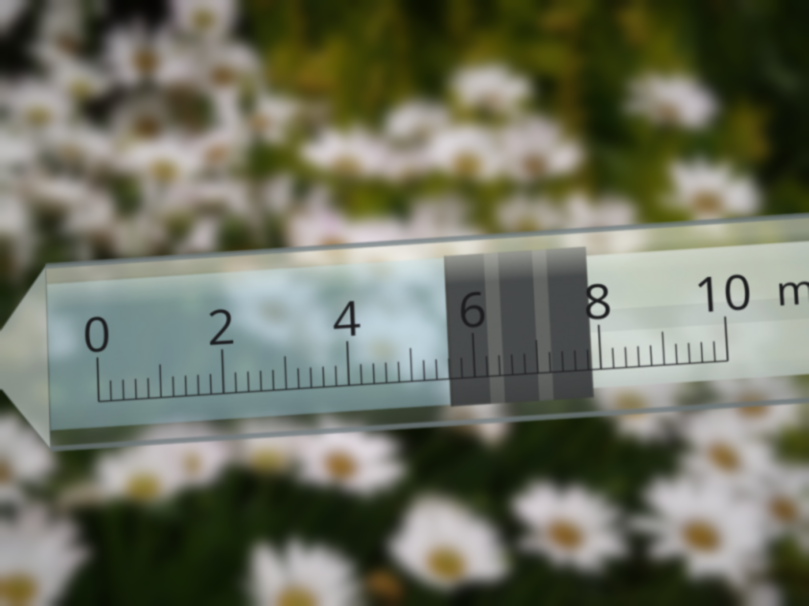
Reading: 5.6,mL
